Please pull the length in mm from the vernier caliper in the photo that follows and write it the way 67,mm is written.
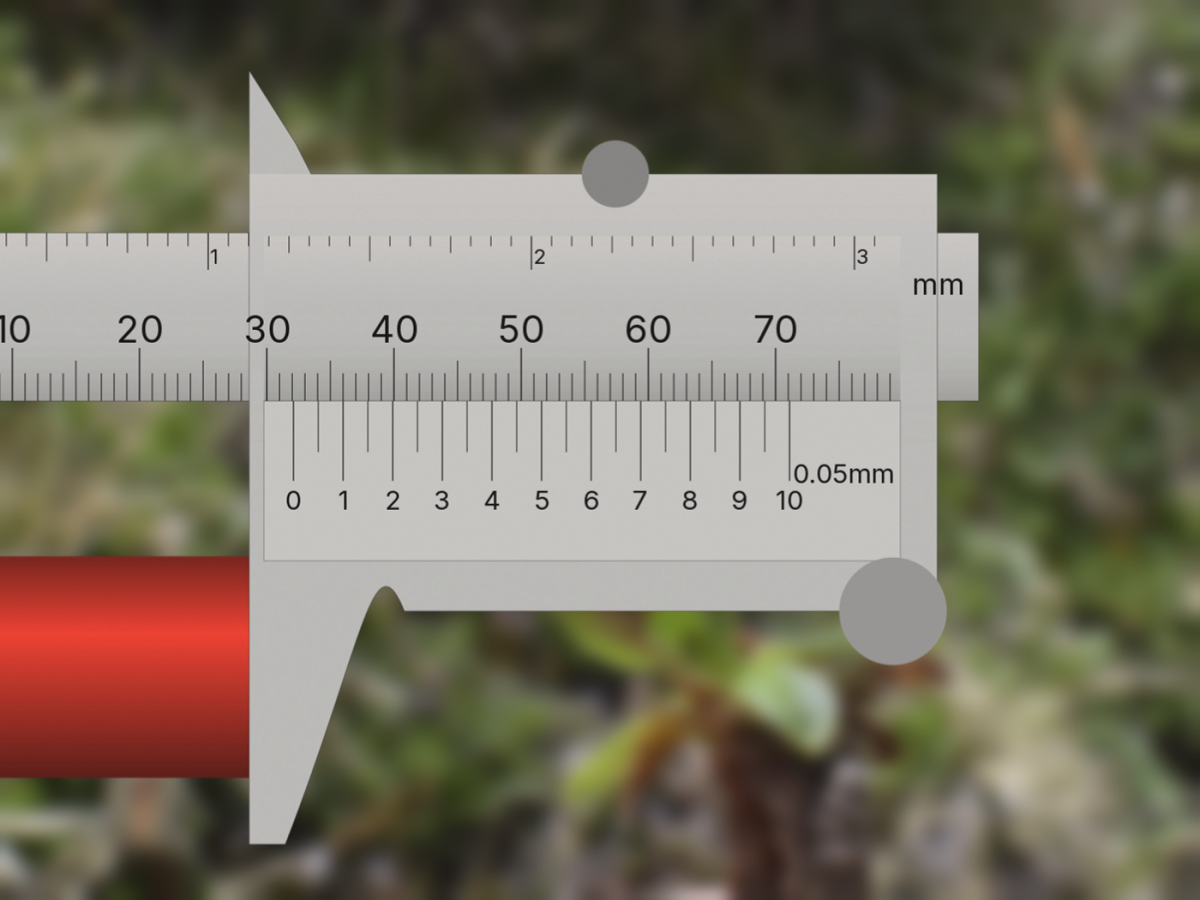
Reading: 32.1,mm
